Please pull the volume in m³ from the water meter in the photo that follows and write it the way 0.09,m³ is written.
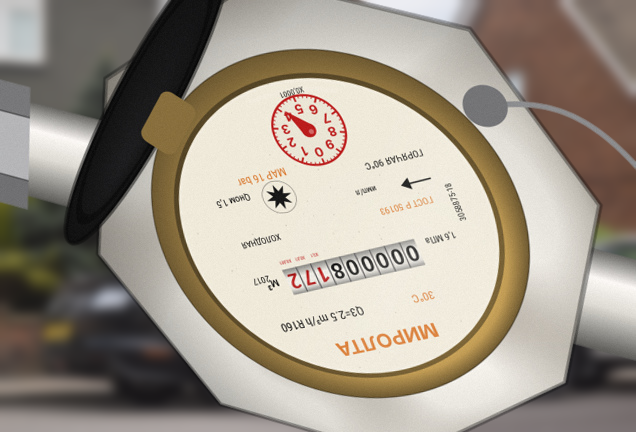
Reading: 8.1724,m³
